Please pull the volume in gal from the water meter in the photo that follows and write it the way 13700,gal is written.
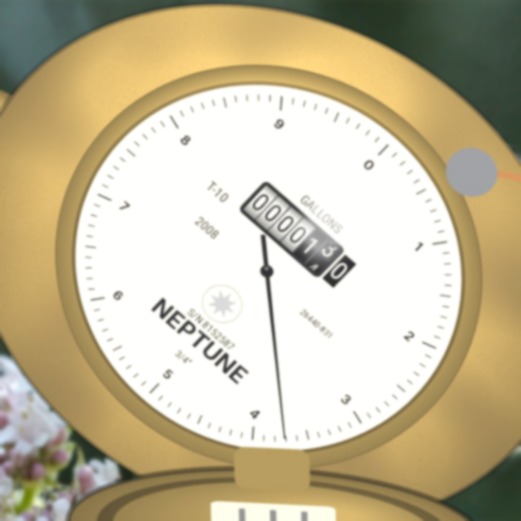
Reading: 133.7,gal
